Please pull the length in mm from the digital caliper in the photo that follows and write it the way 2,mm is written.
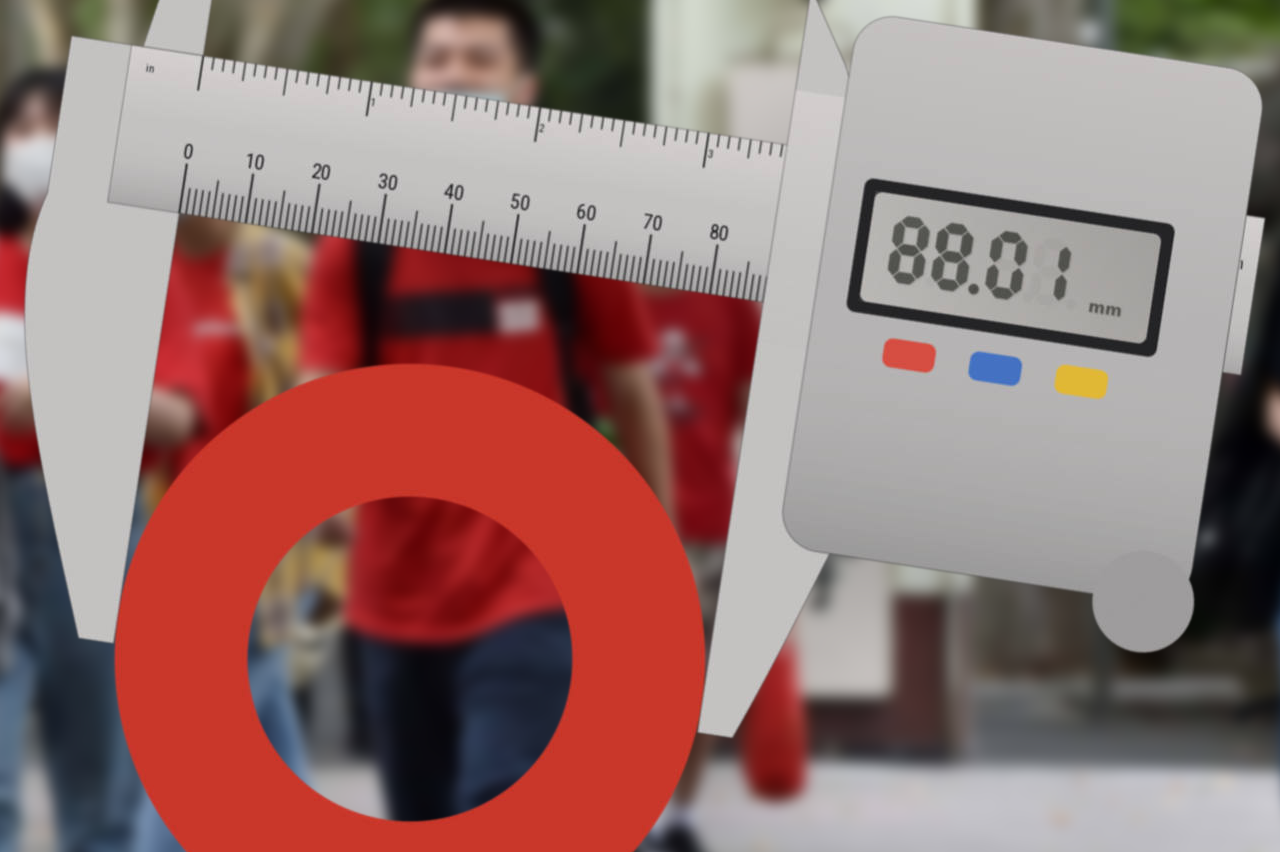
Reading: 88.01,mm
